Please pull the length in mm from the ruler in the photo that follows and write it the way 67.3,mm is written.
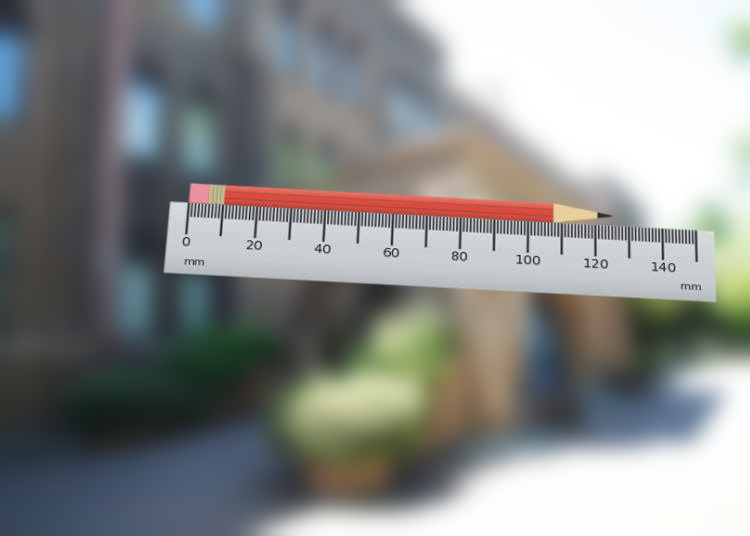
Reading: 125,mm
